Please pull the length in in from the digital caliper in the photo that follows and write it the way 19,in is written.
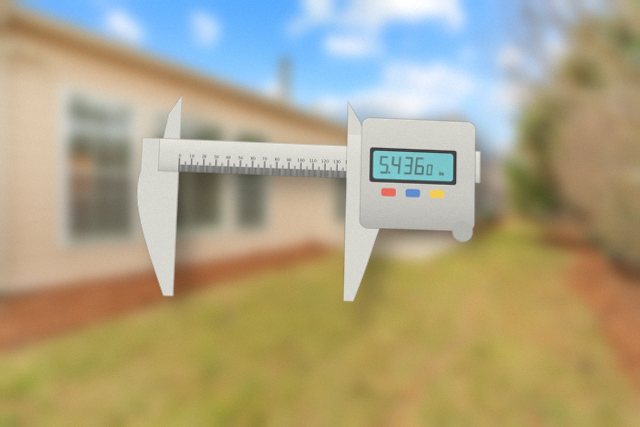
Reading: 5.4360,in
